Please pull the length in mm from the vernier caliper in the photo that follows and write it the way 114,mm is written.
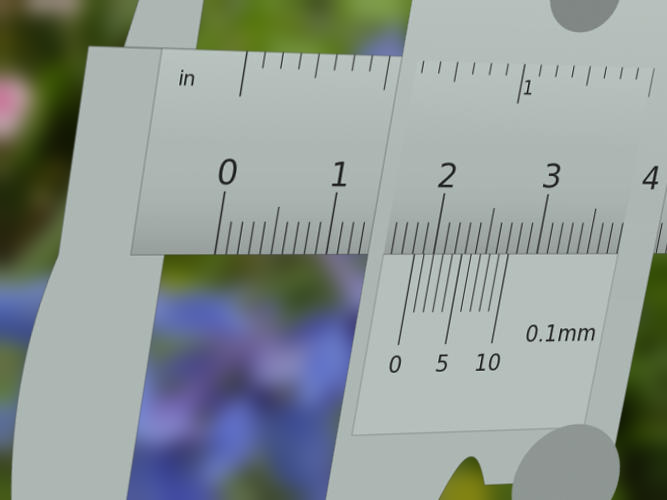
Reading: 18.2,mm
